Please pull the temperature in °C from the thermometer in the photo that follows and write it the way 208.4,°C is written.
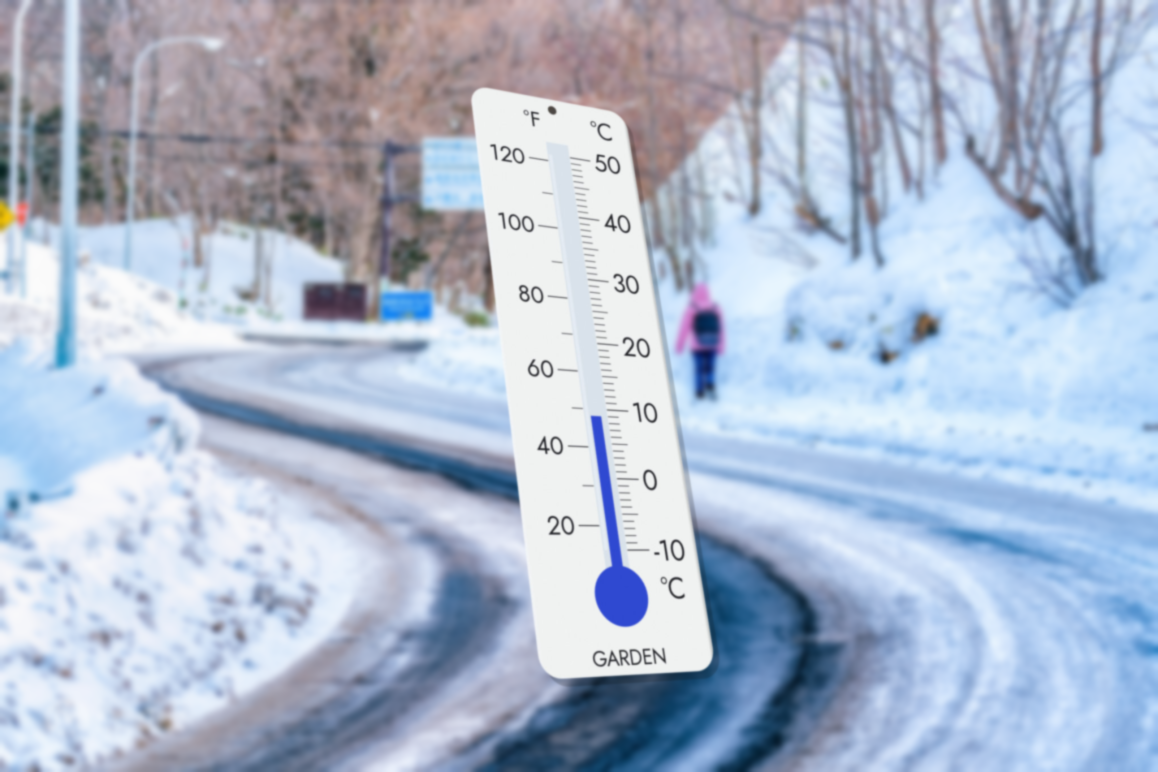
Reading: 9,°C
